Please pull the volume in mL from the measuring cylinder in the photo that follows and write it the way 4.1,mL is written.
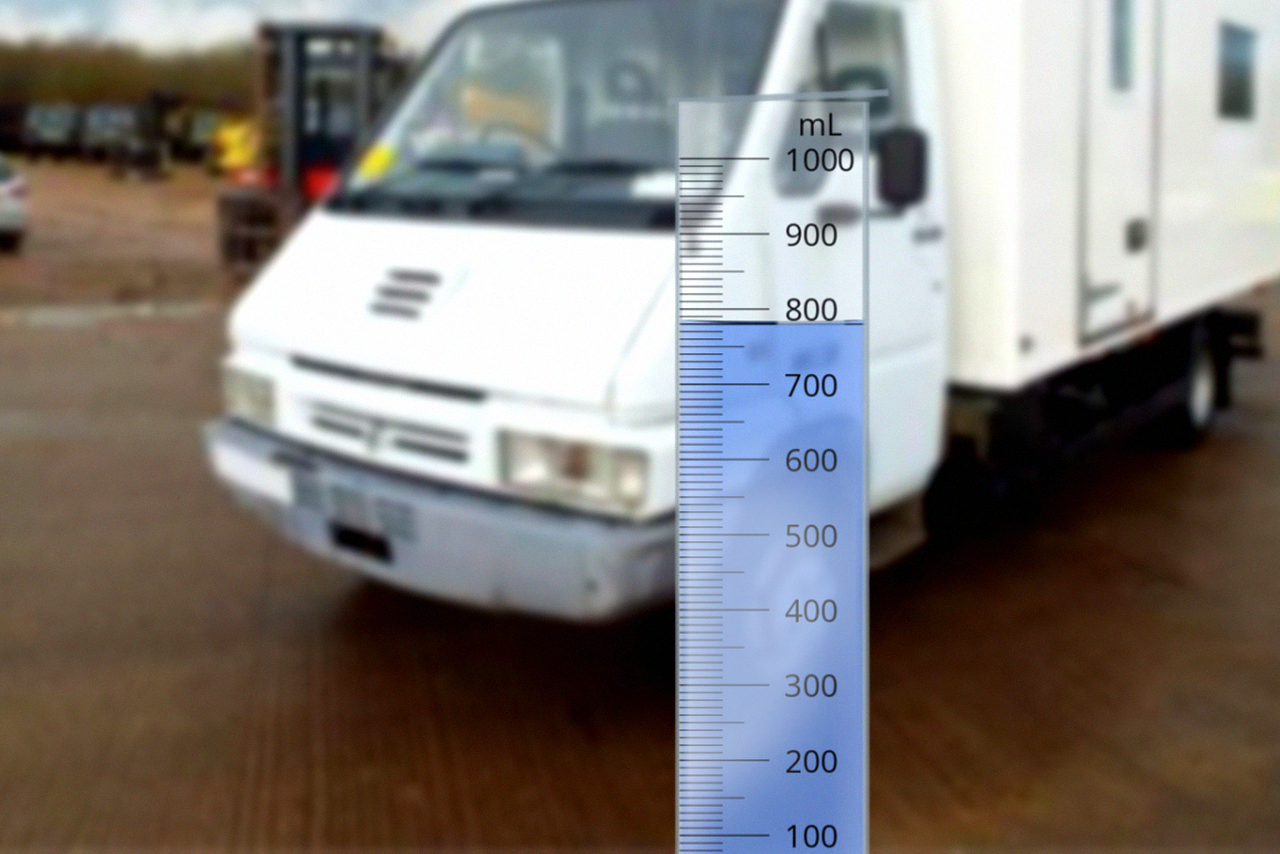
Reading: 780,mL
